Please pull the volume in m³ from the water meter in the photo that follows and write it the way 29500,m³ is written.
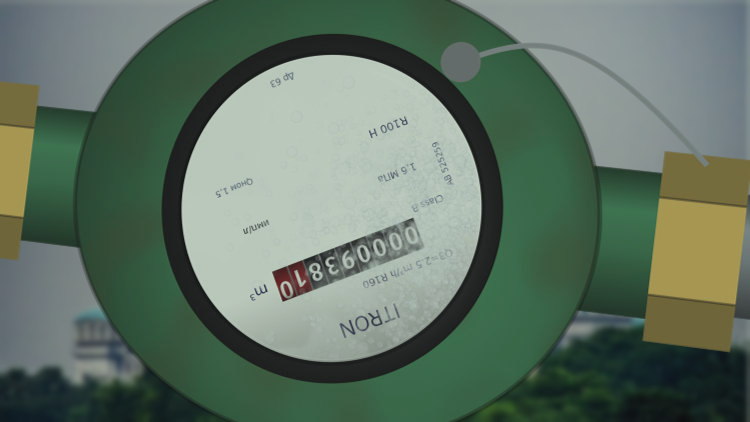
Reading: 938.10,m³
